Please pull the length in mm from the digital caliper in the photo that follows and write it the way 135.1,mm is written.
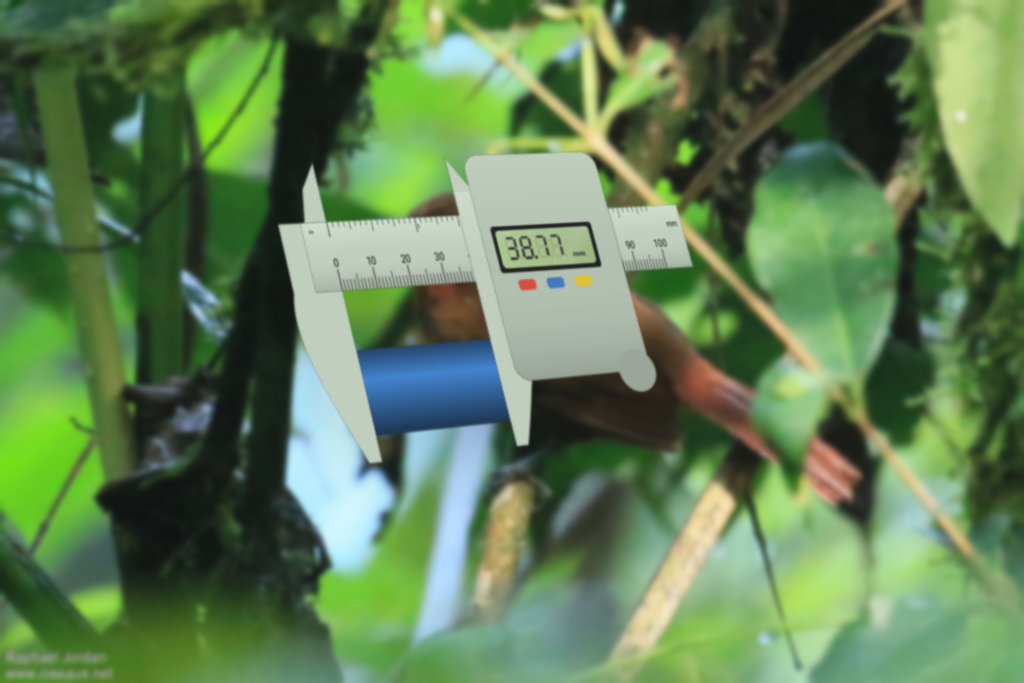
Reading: 38.77,mm
